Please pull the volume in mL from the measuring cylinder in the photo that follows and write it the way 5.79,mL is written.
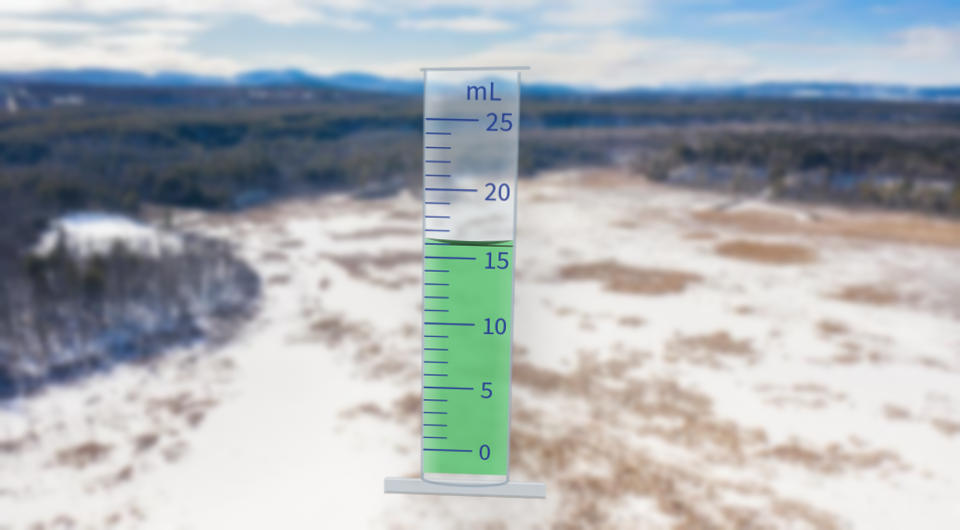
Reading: 16,mL
